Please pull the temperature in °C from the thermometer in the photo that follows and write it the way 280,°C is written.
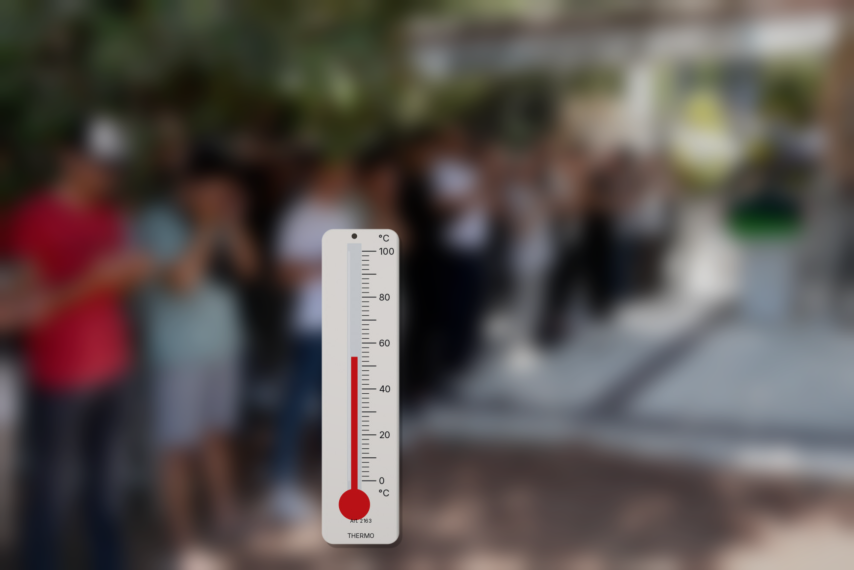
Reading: 54,°C
